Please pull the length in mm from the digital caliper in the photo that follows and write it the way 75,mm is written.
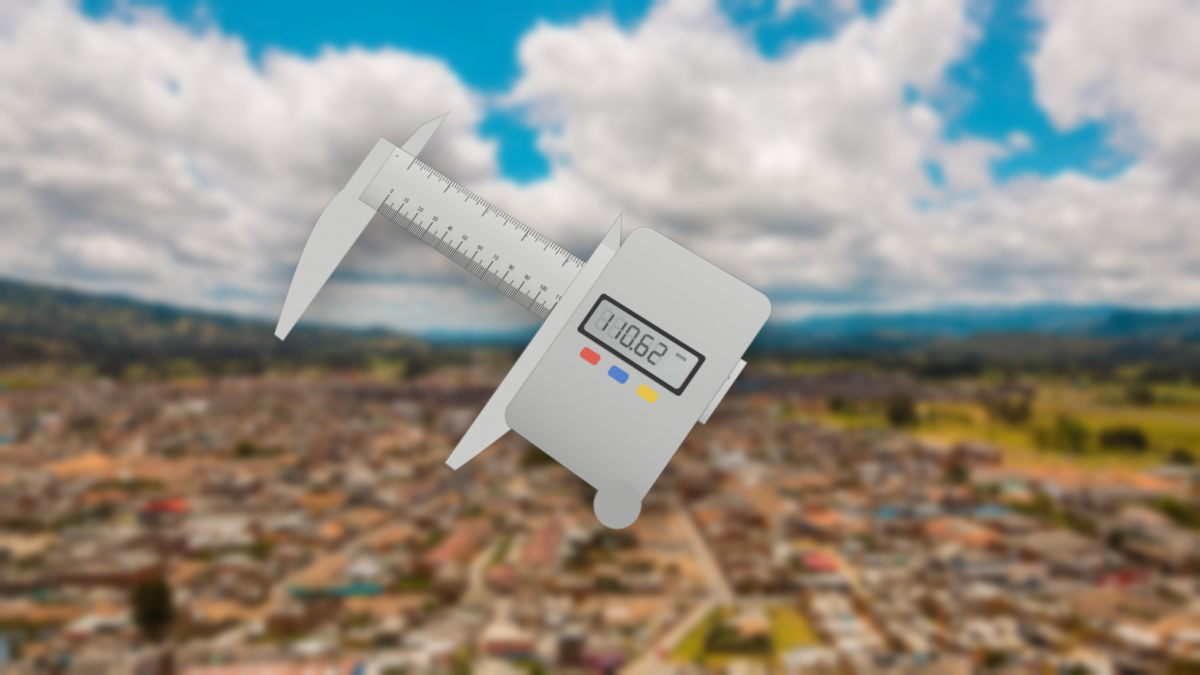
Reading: 110.62,mm
